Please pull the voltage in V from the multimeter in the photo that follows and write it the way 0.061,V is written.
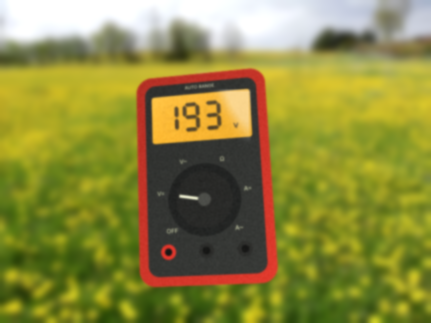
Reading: 193,V
